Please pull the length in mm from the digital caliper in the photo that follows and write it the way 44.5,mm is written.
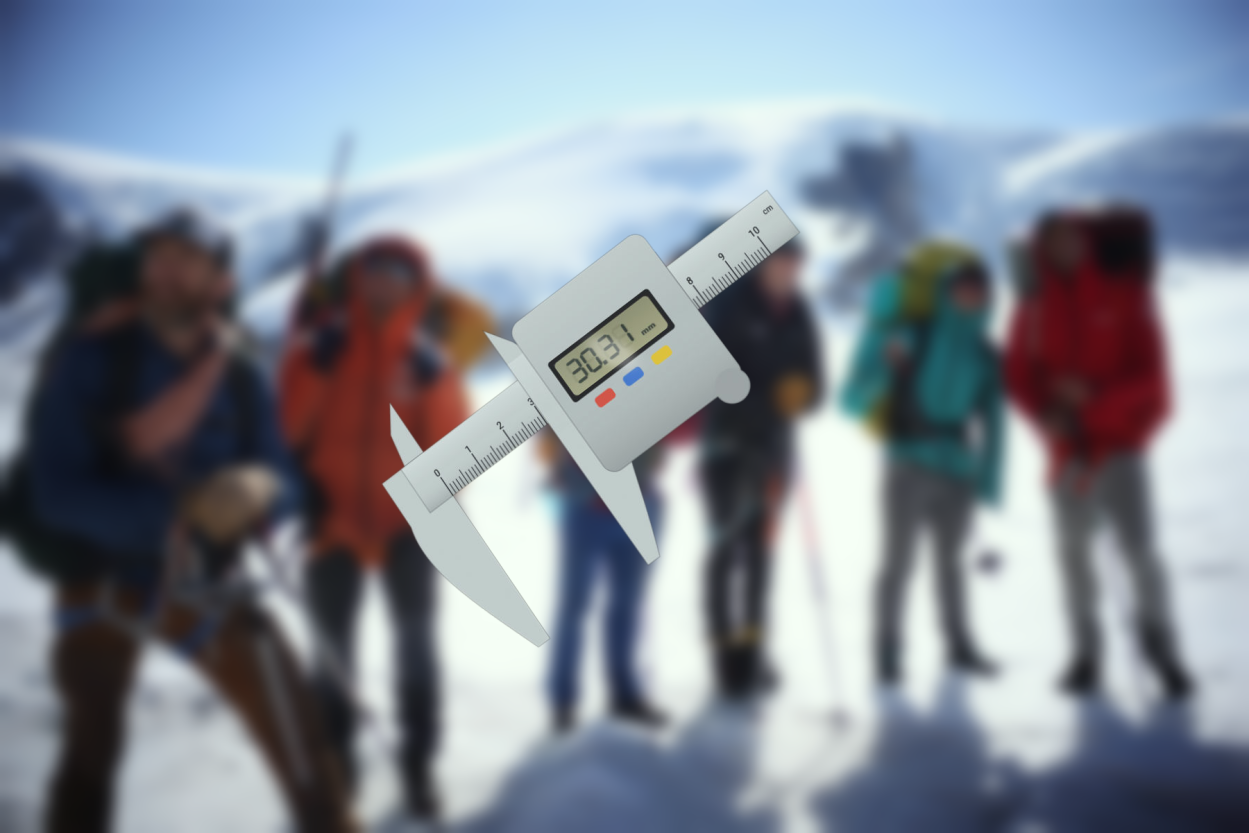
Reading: 30.31,mm
